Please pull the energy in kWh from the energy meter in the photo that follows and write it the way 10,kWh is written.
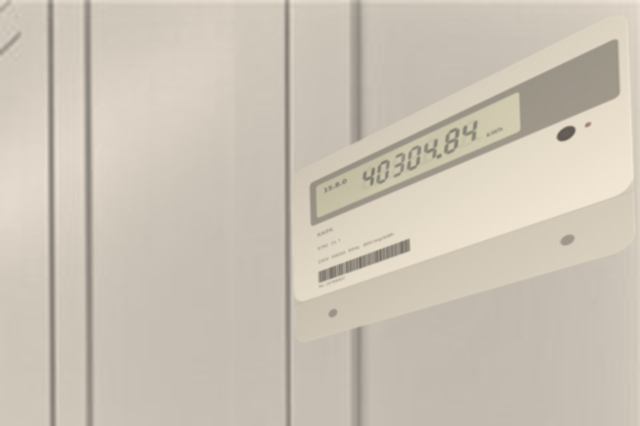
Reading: 40304.84,kWh
